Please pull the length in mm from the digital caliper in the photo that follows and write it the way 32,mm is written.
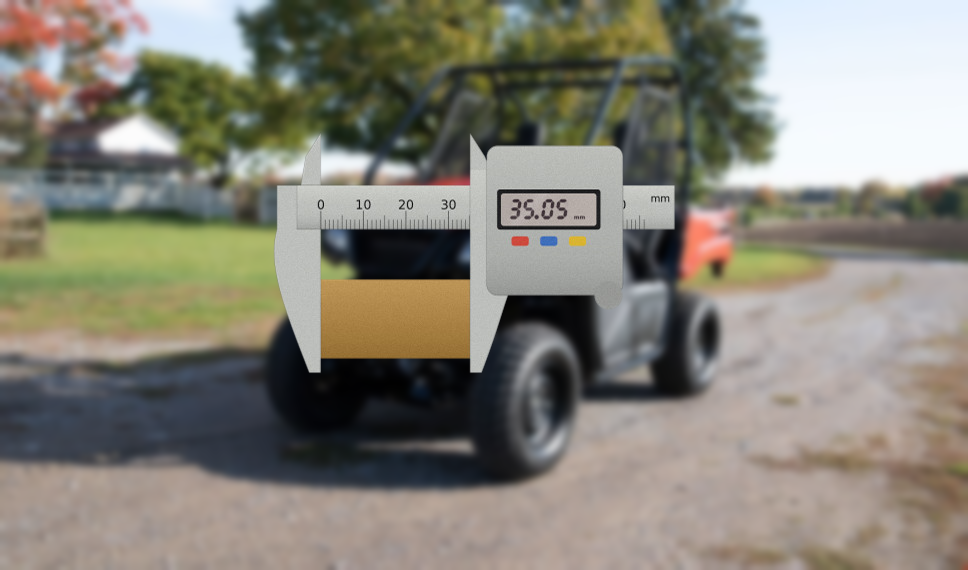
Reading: 35.05,mm
